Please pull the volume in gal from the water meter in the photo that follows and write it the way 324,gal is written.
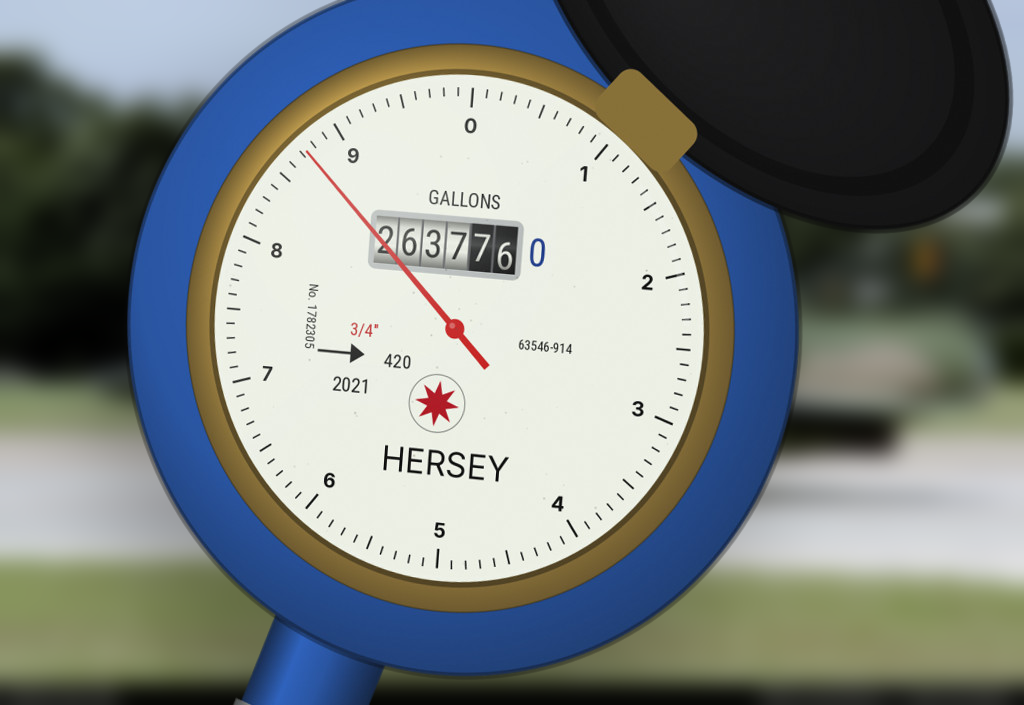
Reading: 2637758.7,gal
